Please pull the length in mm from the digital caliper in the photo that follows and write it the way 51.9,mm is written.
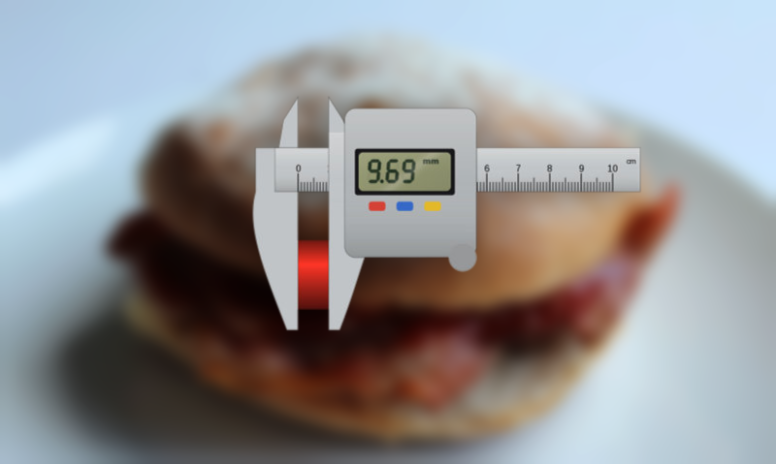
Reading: 9.69,mm
